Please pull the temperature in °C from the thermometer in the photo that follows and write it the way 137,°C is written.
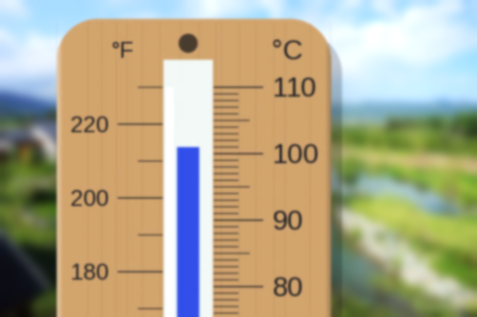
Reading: 101,°C
